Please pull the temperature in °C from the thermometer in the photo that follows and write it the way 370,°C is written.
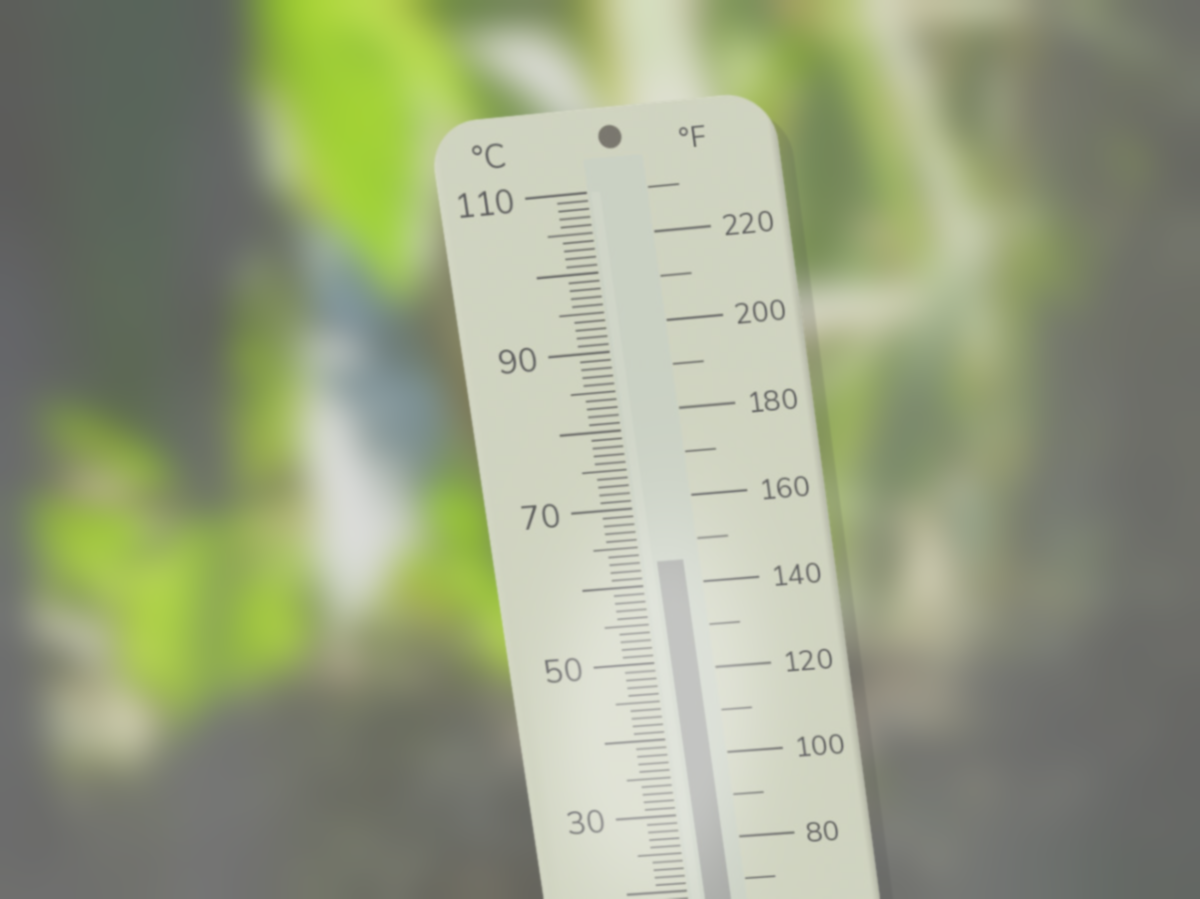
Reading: 63,°C
